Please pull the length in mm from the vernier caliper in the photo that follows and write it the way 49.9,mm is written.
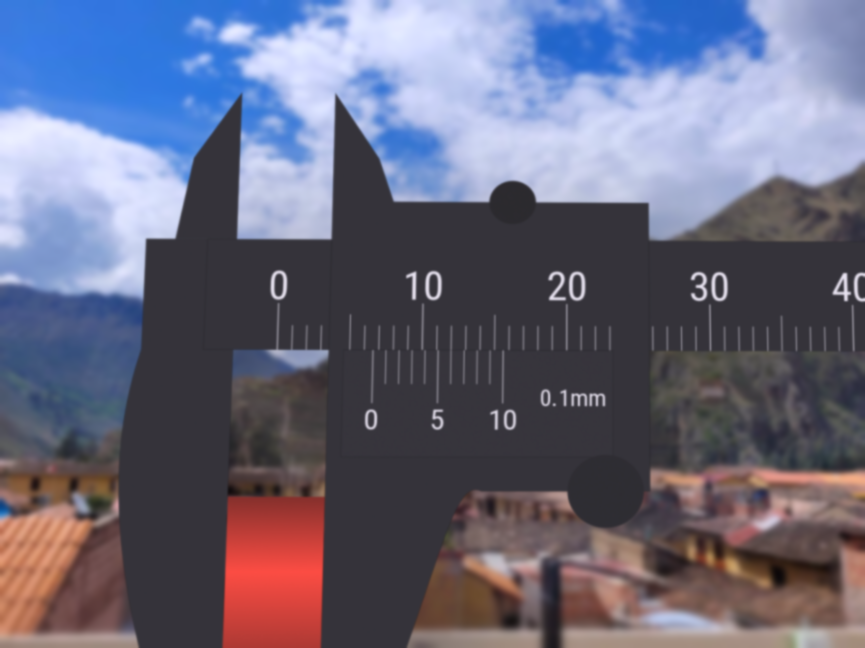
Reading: 6.6,mm
